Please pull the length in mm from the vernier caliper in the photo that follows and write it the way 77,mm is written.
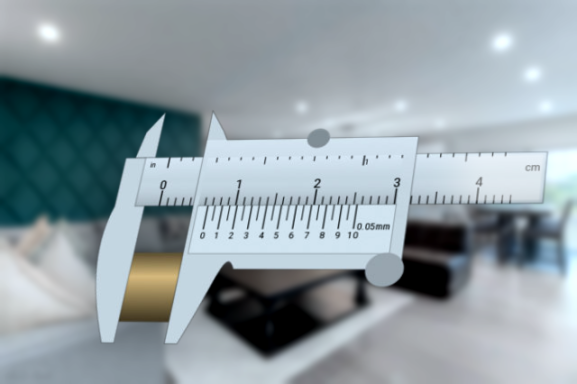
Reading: 6.4,mm
